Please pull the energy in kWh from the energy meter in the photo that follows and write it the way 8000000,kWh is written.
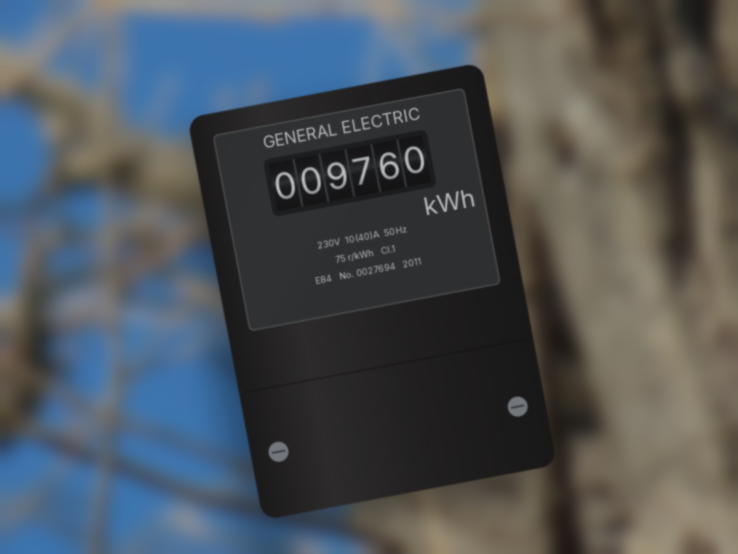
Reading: 9760,kWh
